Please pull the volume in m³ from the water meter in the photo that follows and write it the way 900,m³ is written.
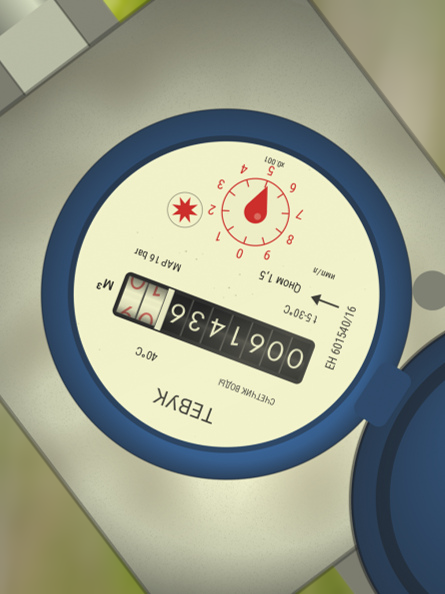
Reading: 61436.095,m³
